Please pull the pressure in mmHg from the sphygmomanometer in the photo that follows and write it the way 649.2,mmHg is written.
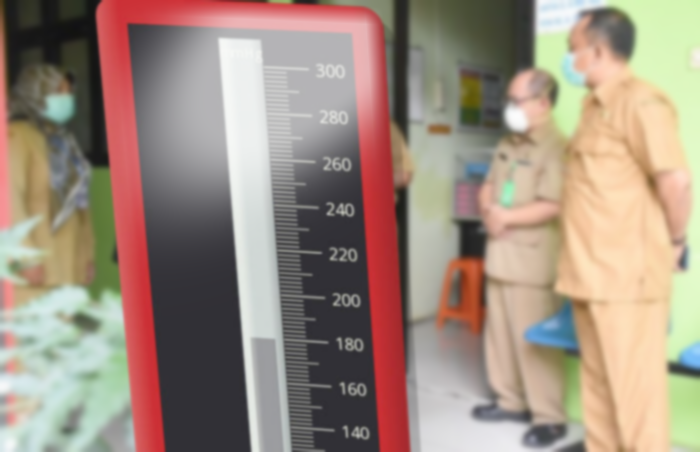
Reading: 180,mmHg
